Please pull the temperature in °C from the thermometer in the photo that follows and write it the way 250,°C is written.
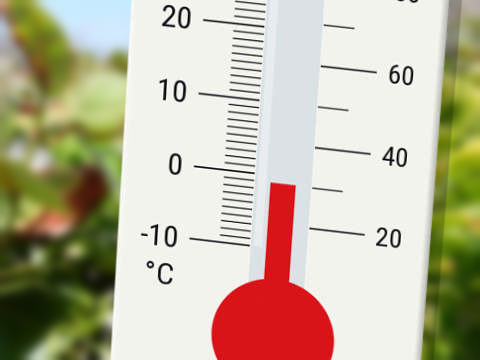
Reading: -1,°C
